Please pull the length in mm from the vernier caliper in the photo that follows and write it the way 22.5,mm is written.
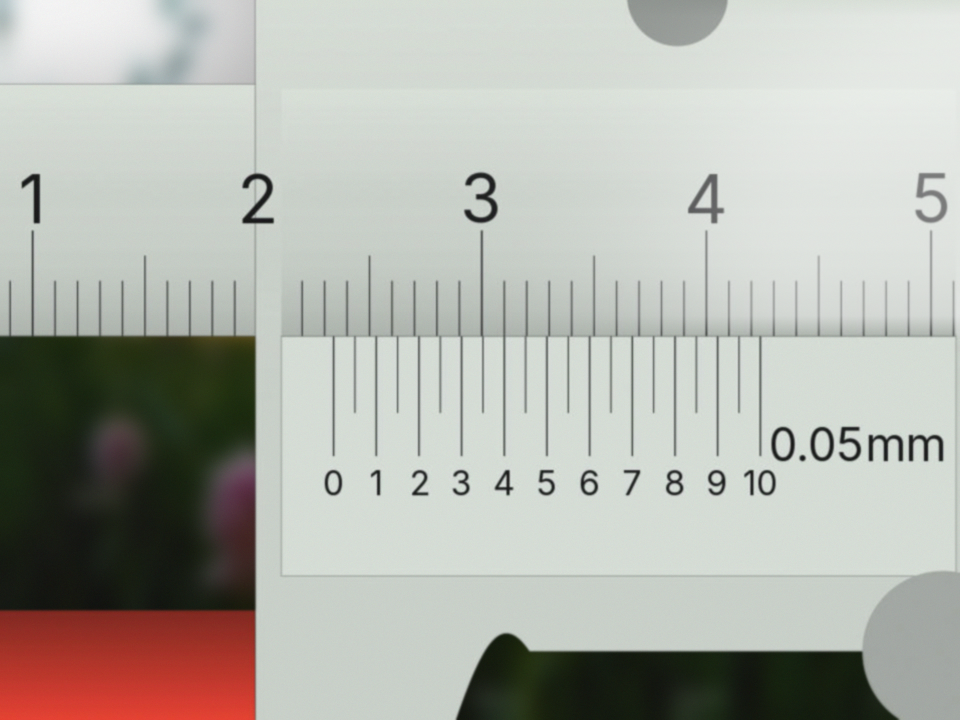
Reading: 23.4,mm
